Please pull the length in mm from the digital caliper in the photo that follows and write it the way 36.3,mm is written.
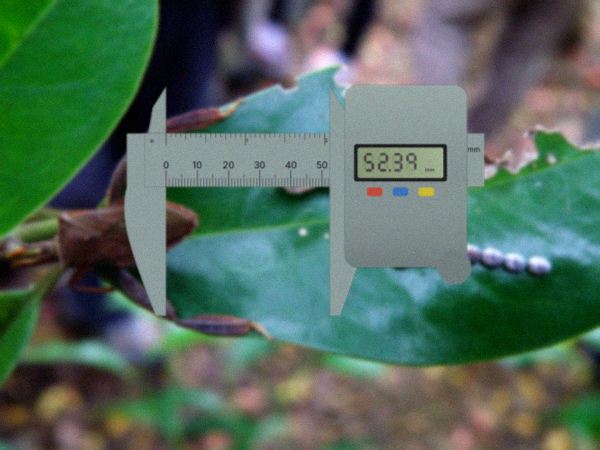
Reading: 52.39,mm
